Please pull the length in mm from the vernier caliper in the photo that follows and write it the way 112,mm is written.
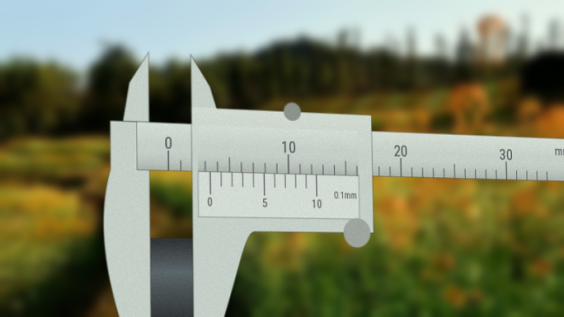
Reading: 3.4,mm
